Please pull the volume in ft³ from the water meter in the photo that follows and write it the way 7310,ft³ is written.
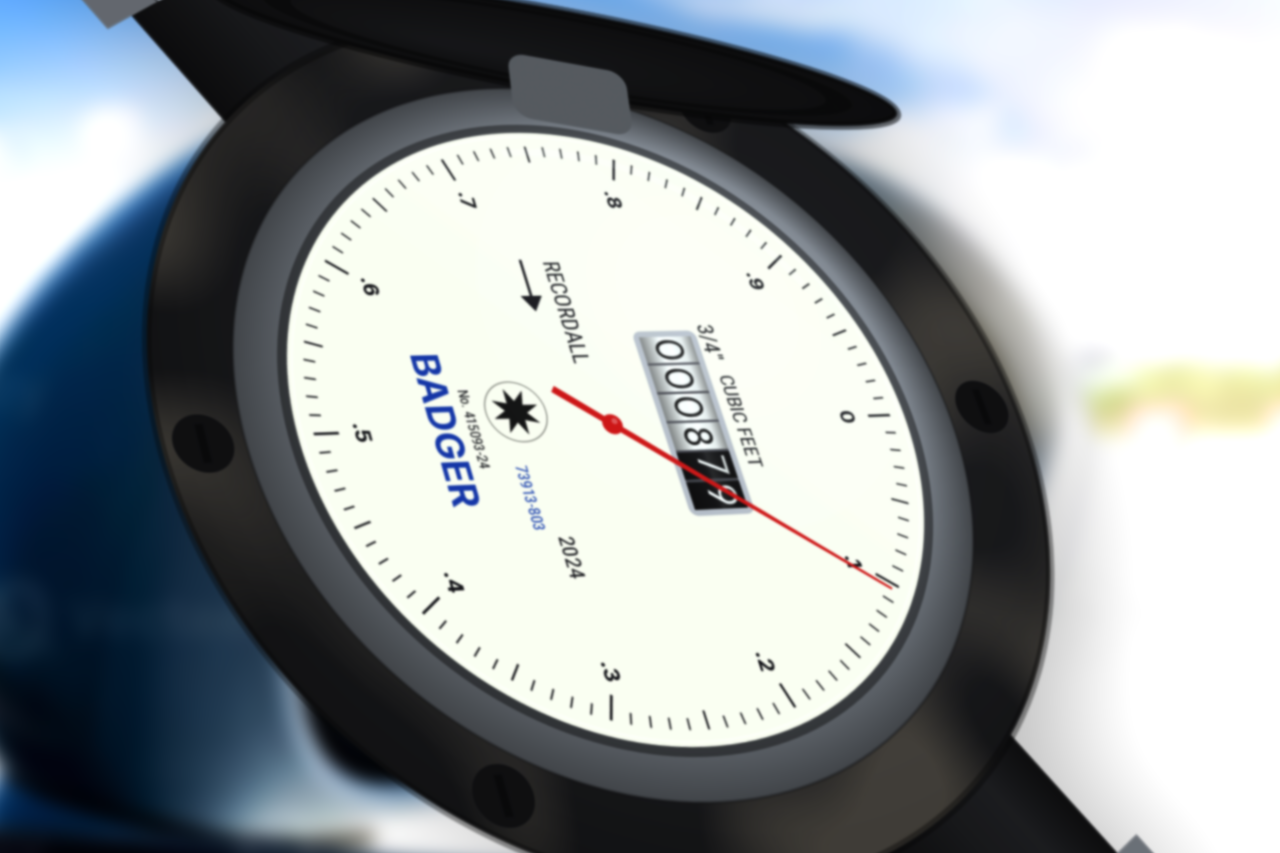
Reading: 879.10,ft³
